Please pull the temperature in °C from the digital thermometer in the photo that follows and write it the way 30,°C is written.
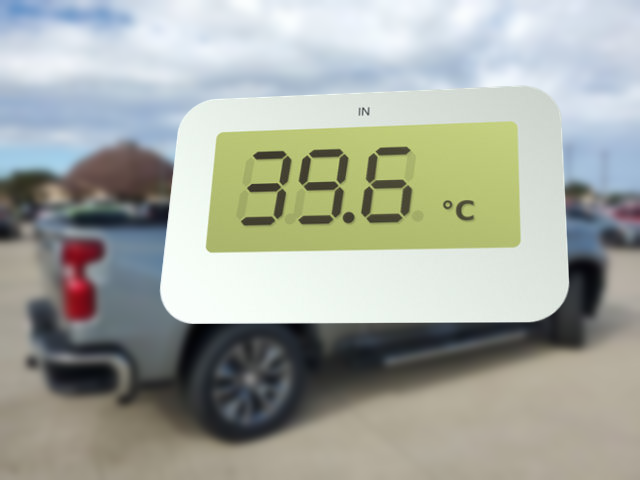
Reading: 39.6,°C
